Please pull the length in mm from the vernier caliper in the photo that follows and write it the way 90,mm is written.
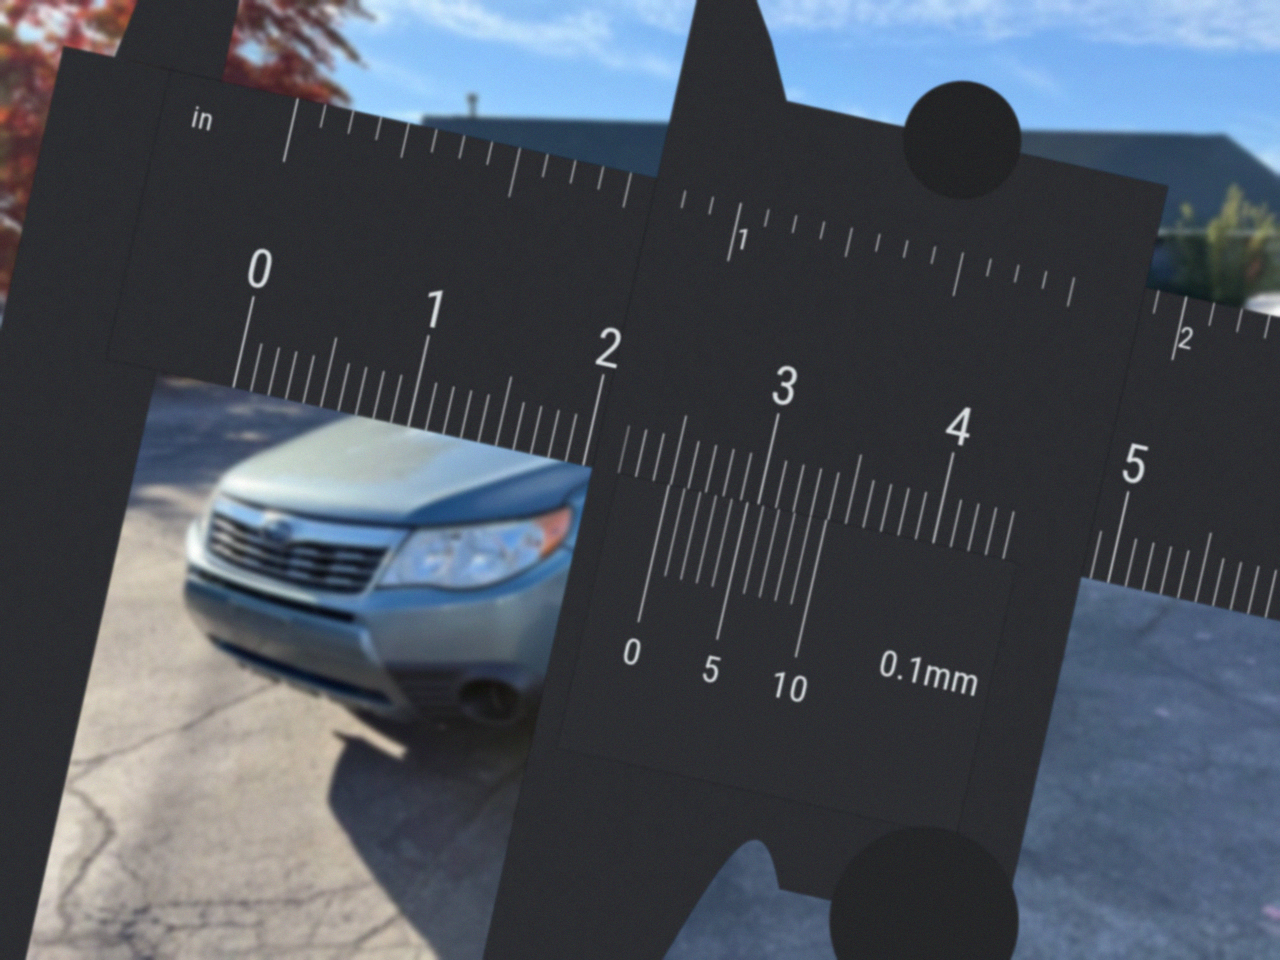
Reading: 24.9,mm
